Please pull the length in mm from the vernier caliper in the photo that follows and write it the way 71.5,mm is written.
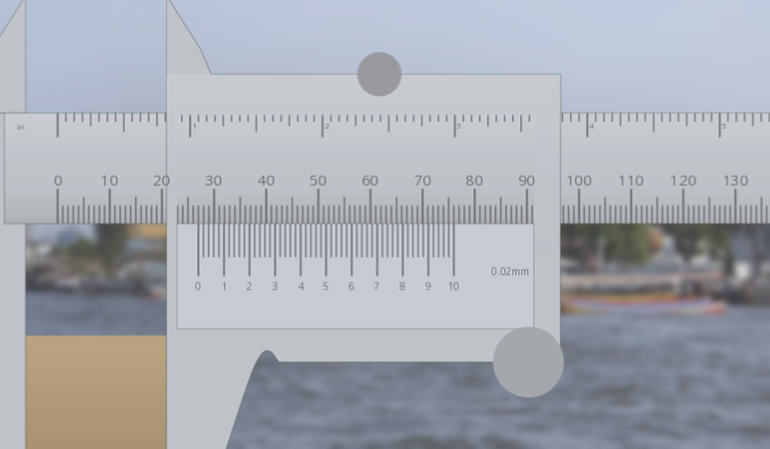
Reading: 27.0,mm
